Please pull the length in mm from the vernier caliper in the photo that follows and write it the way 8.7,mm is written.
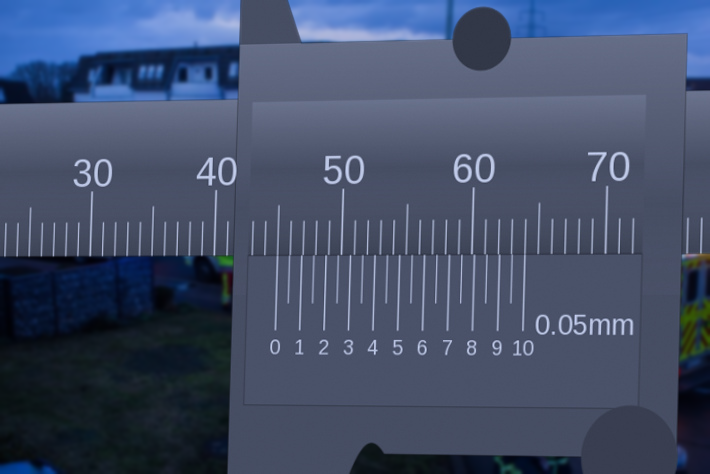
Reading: 45.0,mm
